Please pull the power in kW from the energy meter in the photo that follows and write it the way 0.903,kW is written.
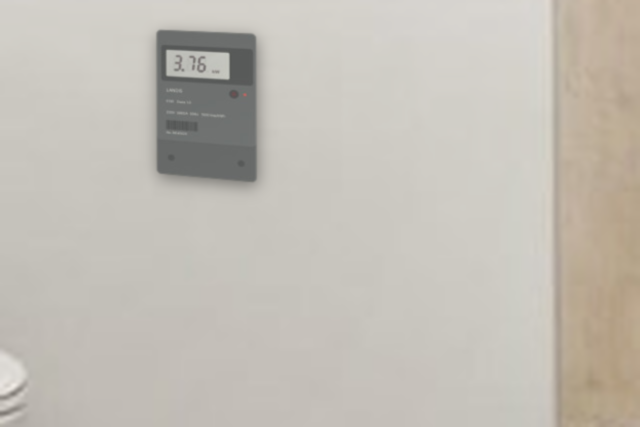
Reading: 3.76,kW
